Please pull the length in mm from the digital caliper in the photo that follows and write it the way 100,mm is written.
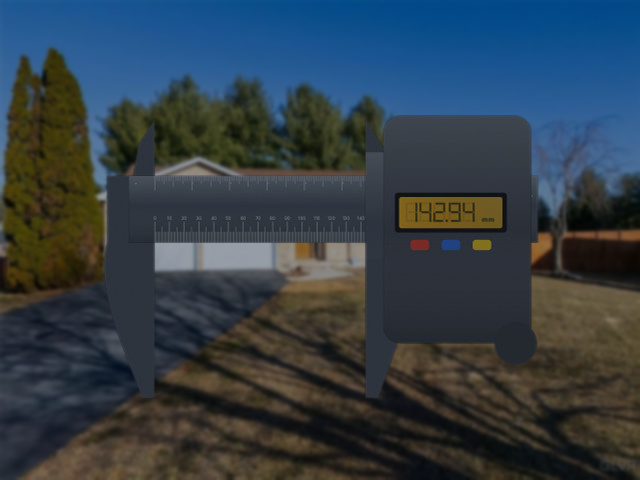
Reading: 142.94,mm
